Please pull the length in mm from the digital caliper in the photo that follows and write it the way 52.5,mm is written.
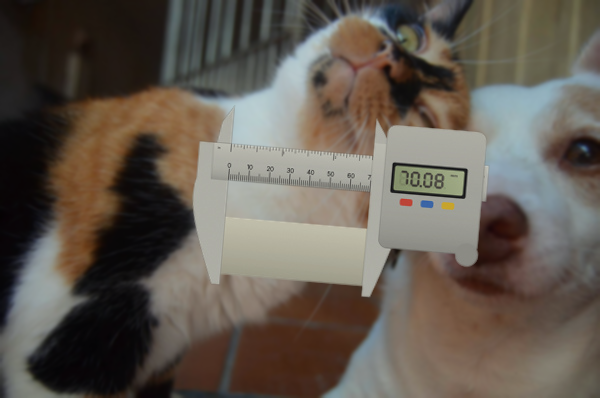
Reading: 70.08,mm
